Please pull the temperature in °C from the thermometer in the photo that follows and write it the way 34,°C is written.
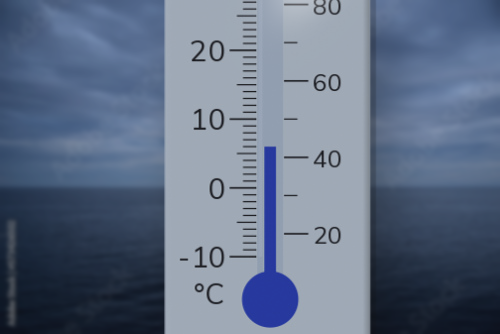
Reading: 6,°C
